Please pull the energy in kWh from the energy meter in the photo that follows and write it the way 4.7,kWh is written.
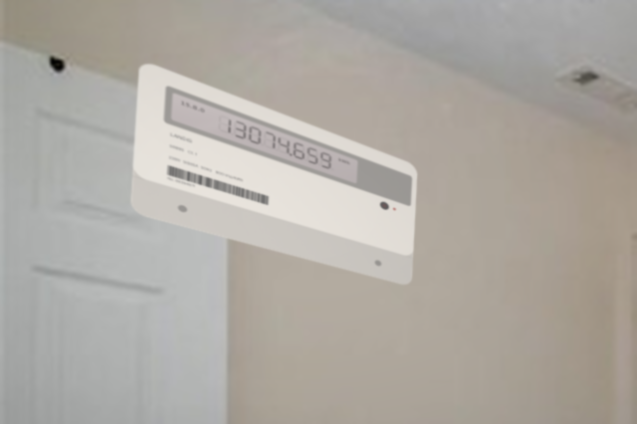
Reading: 13074.659,kWh
